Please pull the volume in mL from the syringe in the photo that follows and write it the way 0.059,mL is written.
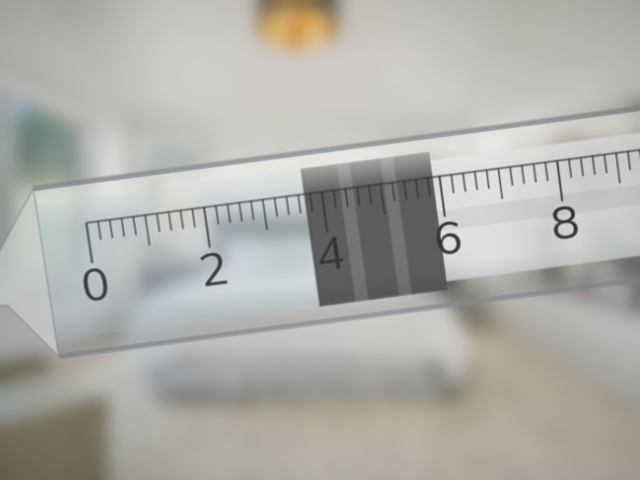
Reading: 3.7,mL
